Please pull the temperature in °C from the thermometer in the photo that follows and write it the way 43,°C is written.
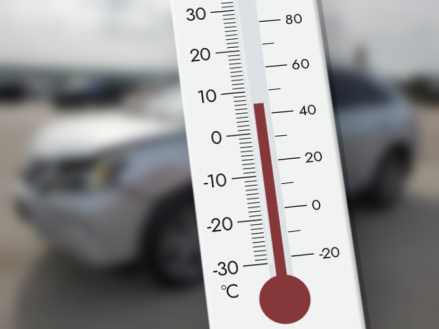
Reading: 7,°C
